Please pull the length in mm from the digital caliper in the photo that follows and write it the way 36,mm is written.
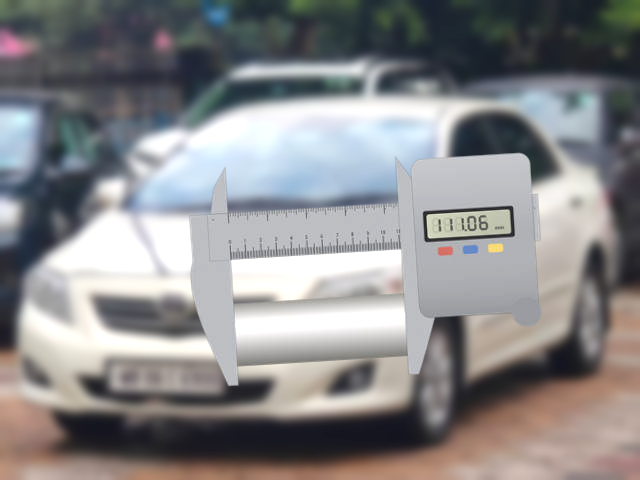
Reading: 111.06,mm
